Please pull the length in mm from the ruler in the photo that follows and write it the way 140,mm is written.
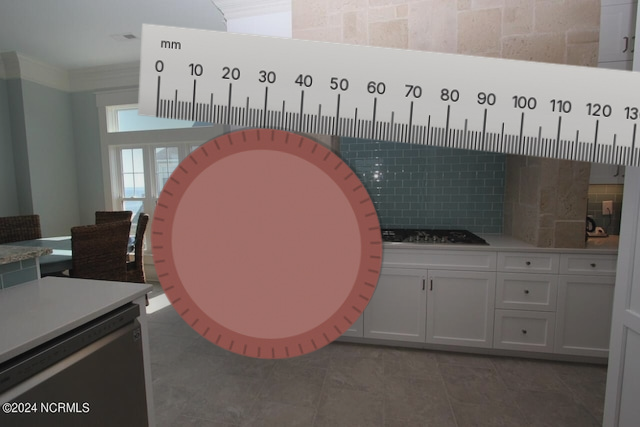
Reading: 65,mm
